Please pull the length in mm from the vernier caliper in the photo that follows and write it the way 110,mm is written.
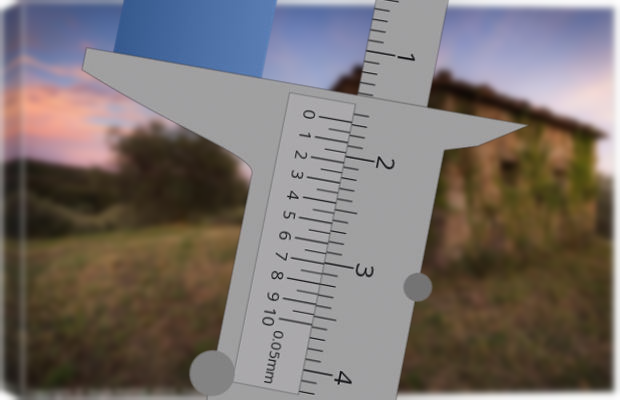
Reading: 16.8,mm
